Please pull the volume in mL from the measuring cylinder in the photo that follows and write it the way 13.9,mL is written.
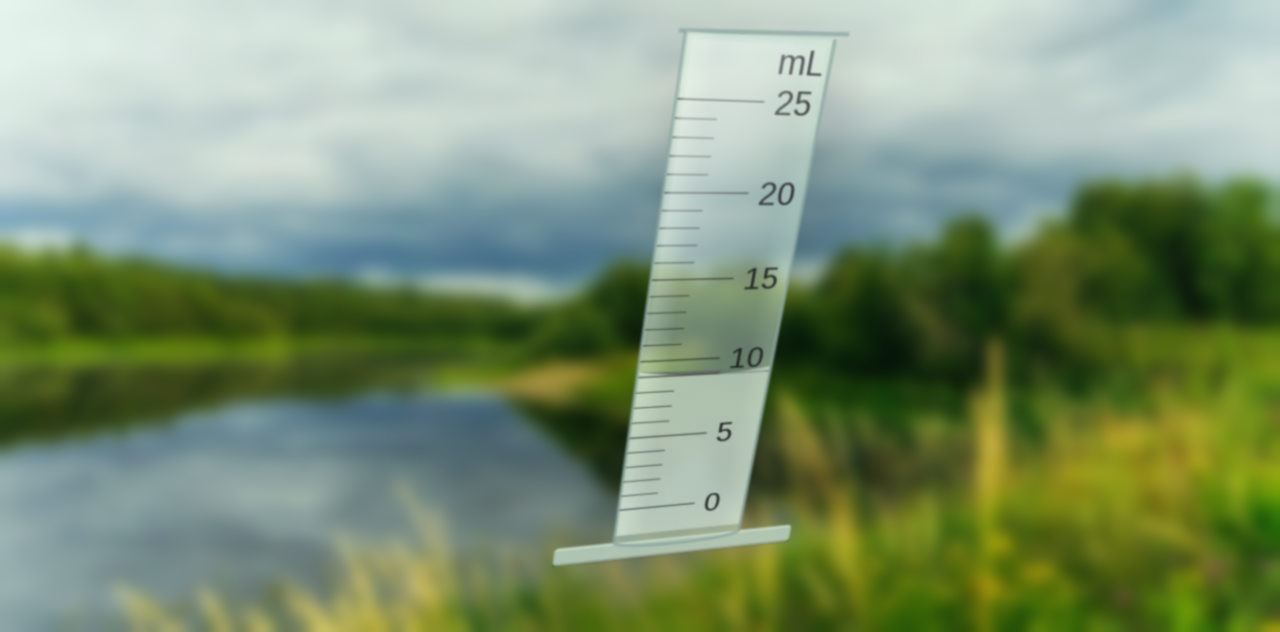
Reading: 9,mL
